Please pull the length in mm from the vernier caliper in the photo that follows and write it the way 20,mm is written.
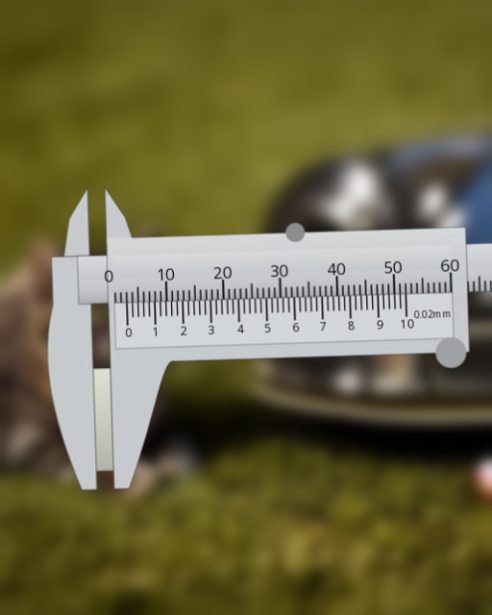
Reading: 3.0,mm
